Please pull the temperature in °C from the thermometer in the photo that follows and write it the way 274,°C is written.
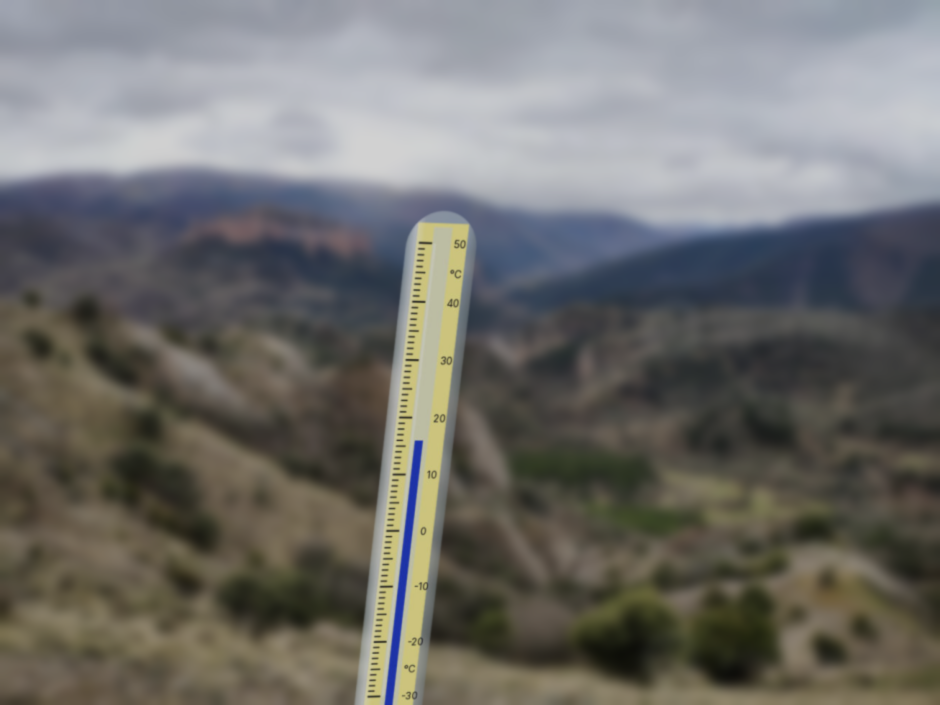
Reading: 16,°C
